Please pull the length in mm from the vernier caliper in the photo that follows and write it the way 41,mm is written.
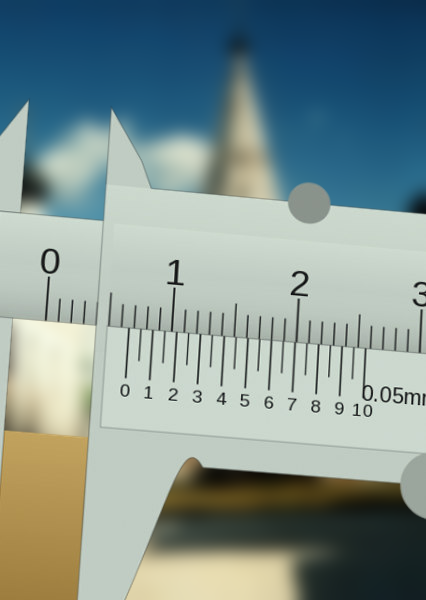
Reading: 6.6,mm
